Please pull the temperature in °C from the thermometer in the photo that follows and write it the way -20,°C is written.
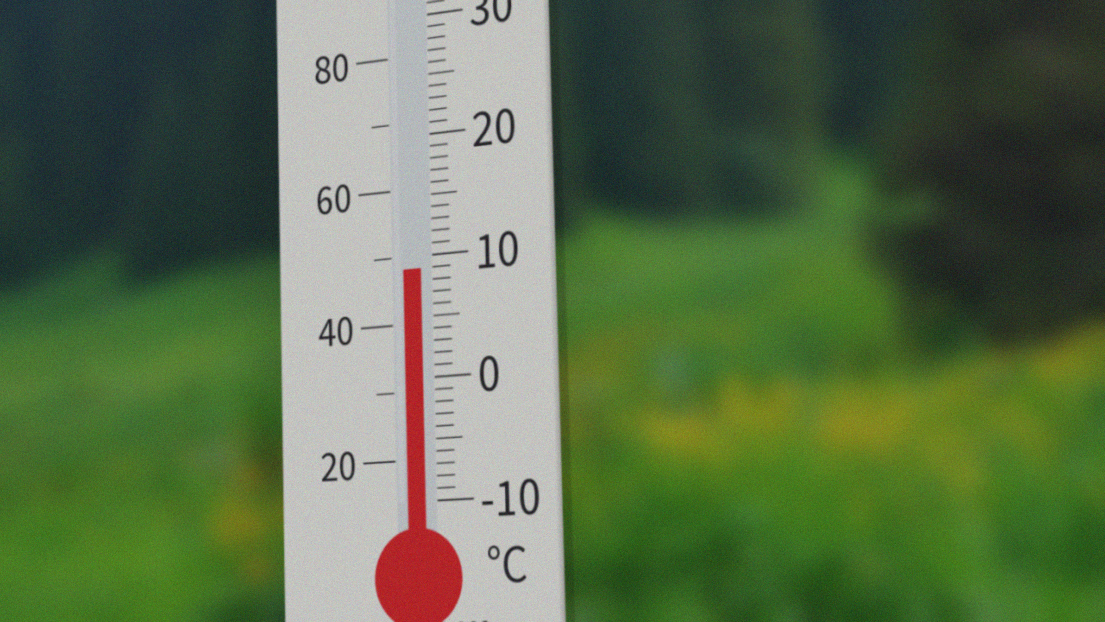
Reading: 9,°C
